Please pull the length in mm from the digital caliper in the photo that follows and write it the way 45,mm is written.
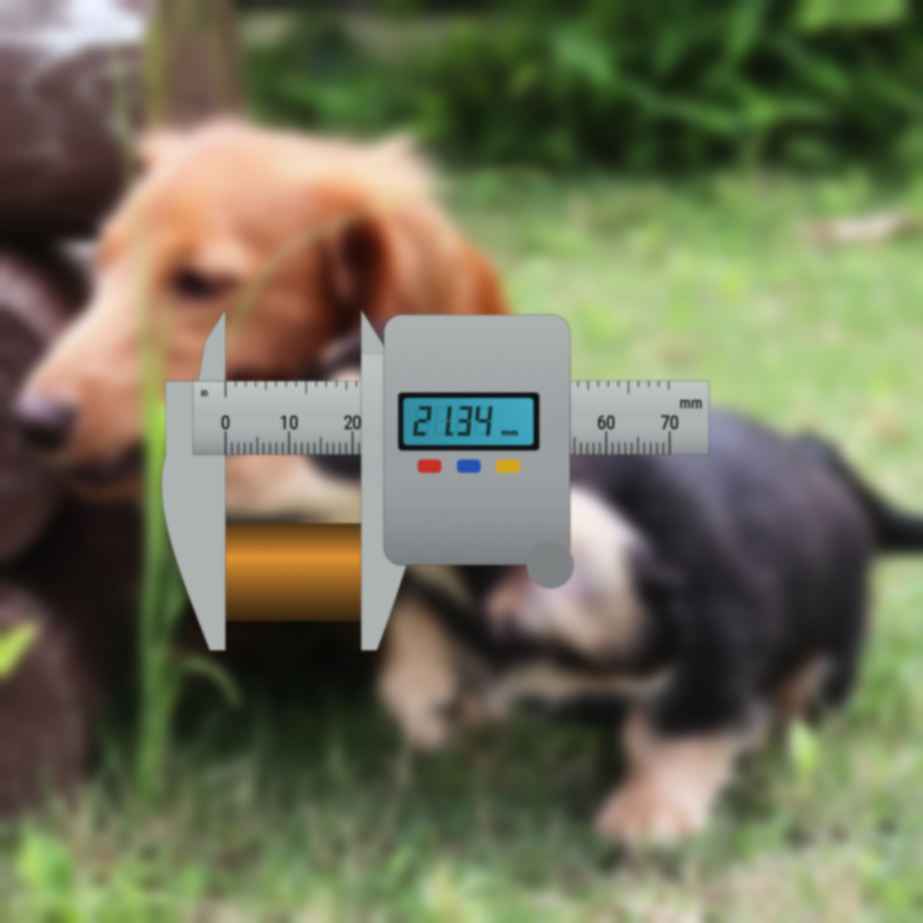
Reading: 21.34,mm
